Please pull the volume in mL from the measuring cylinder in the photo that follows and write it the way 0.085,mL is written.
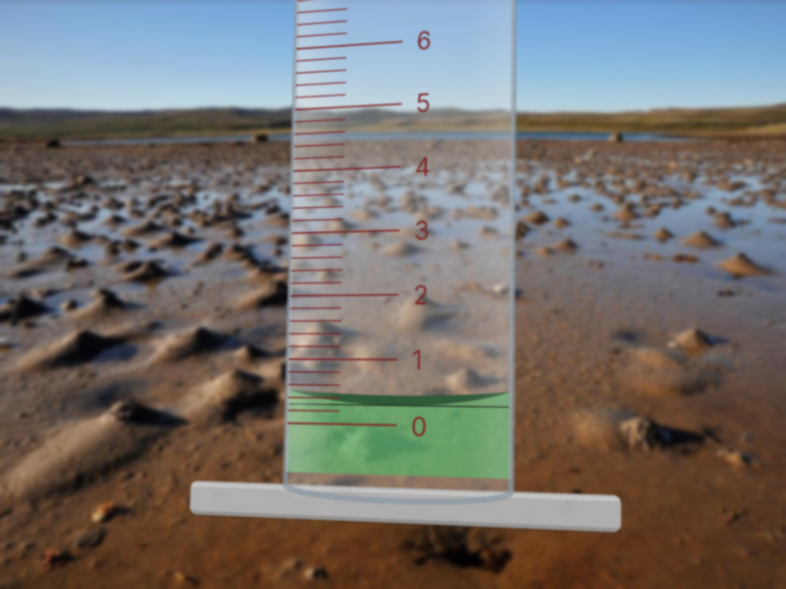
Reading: 0.3,mL
